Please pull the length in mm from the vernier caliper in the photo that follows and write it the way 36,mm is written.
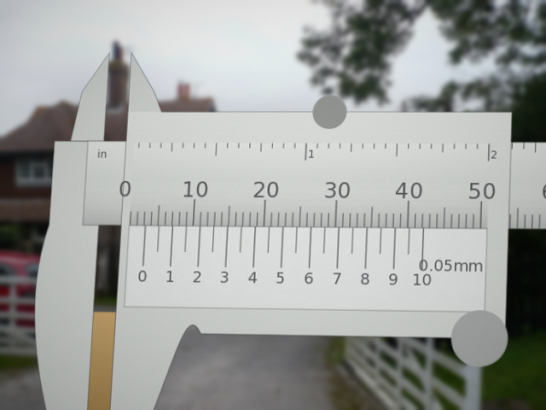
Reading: 3.2,mm
